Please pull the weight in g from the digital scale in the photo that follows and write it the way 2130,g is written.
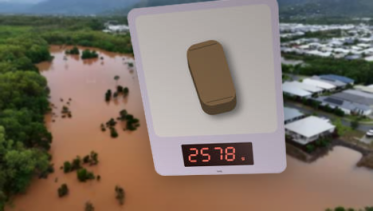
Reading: 2578,g
